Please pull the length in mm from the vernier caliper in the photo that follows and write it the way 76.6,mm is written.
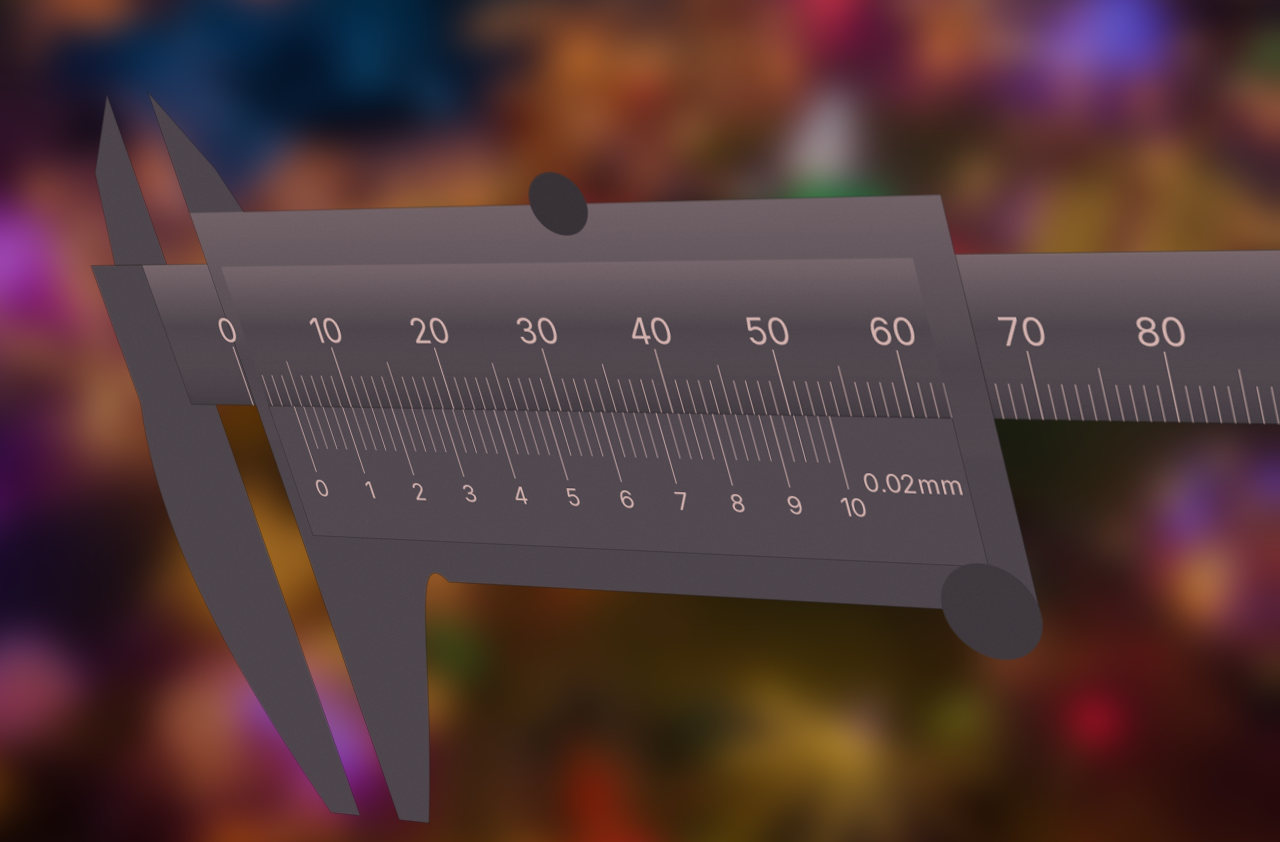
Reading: 4.2,mm
